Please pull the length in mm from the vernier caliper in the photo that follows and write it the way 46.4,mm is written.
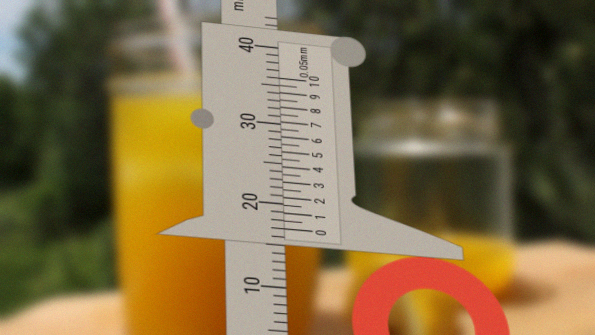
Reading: 17.0,mm
